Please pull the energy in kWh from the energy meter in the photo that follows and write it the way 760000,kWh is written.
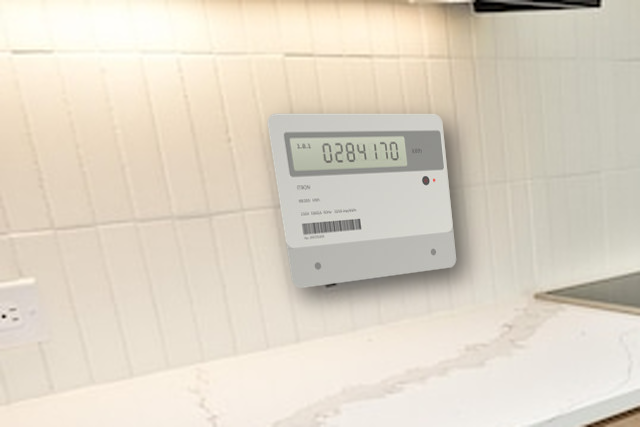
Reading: 284170,kWh
